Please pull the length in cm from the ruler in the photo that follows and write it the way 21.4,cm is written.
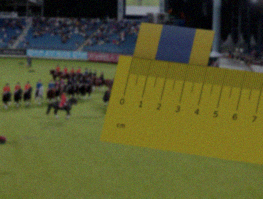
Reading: 4,cm
